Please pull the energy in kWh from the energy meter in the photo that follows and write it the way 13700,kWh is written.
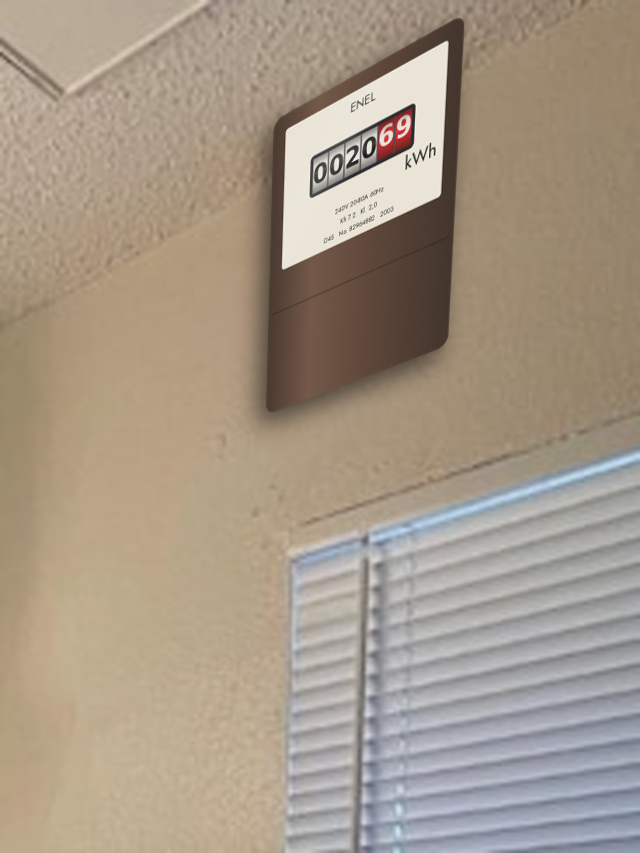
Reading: 20.69,kWh
